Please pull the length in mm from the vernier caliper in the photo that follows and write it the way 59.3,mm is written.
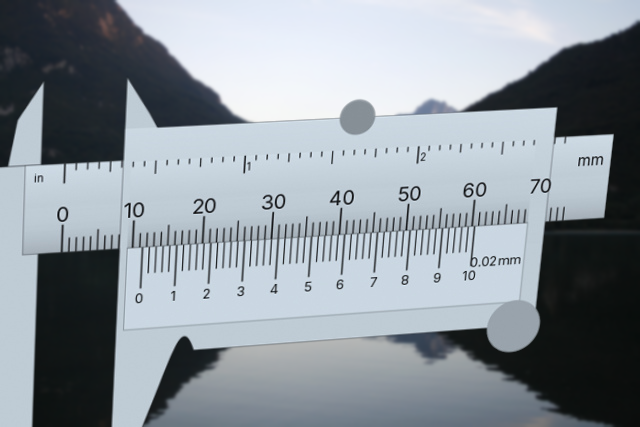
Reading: 11.4,mm
